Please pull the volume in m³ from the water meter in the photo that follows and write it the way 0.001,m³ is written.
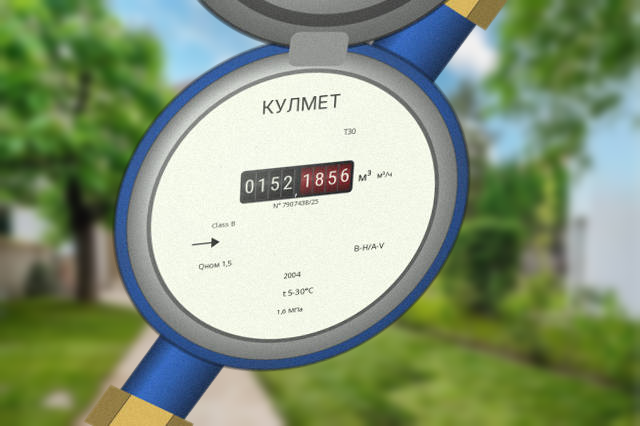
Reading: 152.1856,m³
